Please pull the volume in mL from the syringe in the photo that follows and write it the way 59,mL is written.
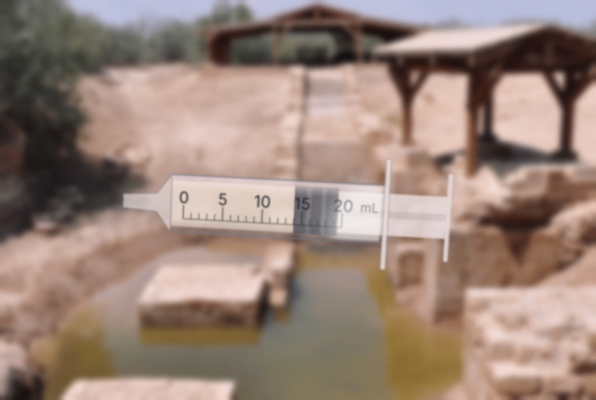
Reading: 14,mL
